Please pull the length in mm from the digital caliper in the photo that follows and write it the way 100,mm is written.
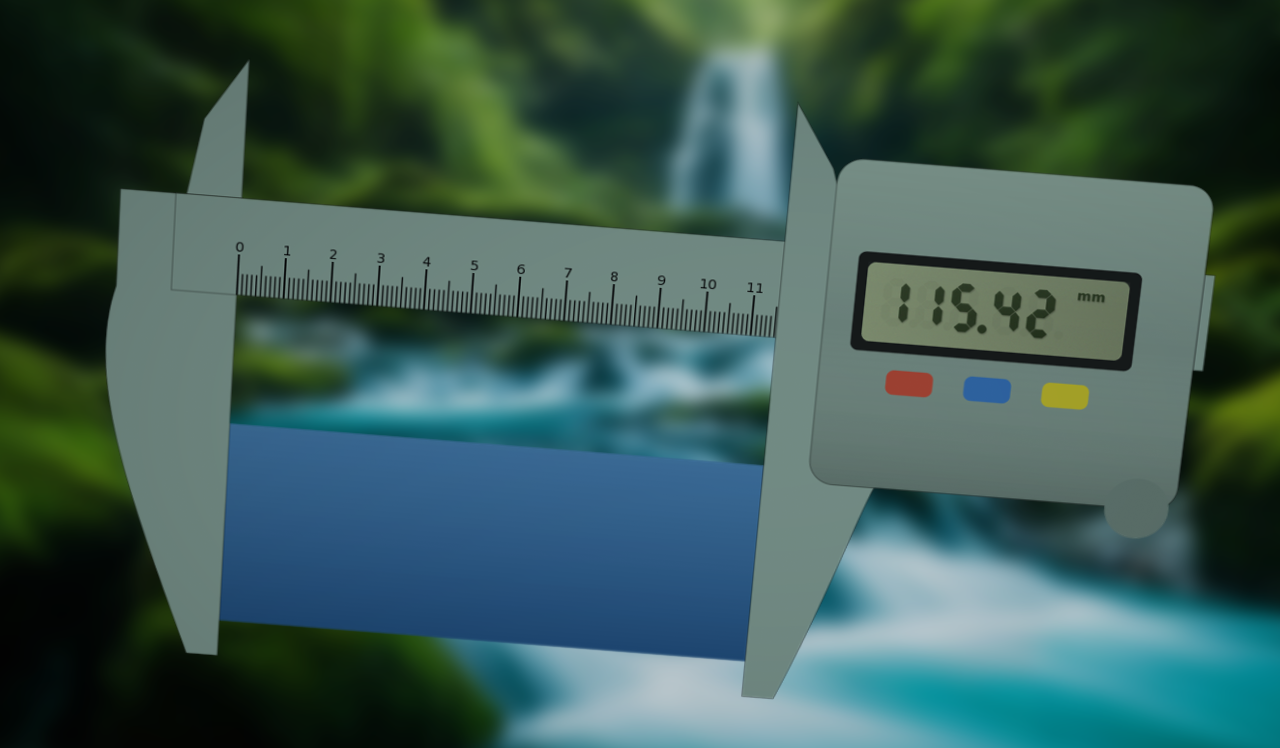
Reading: 115.42,mm
